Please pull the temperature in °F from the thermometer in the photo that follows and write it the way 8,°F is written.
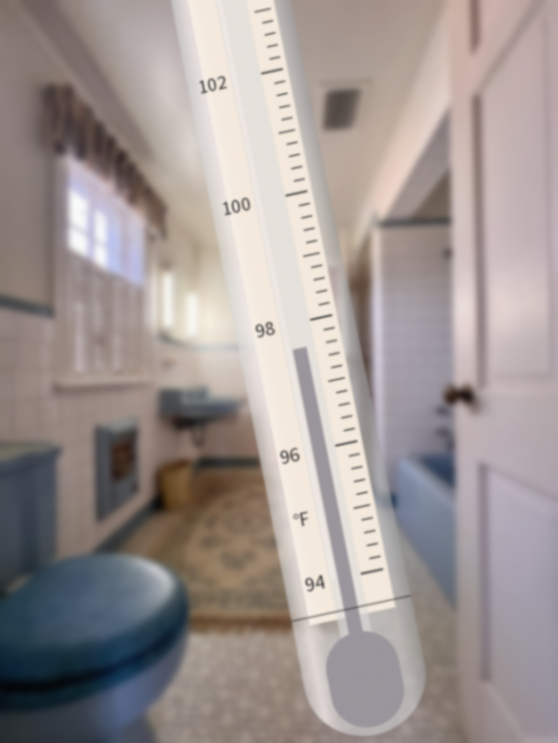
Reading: 97.6,°F
